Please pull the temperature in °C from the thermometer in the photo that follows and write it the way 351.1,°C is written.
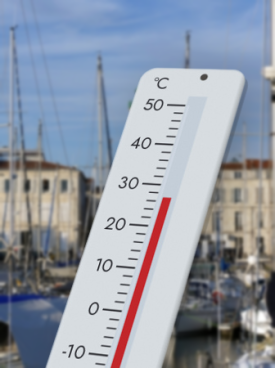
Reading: 27,°C
